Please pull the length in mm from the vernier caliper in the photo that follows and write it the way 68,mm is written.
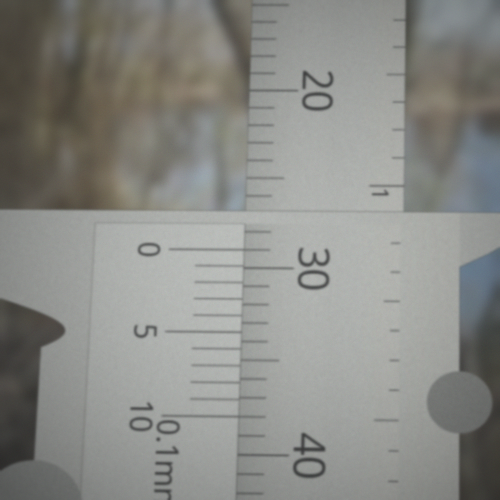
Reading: 29.0,mm
